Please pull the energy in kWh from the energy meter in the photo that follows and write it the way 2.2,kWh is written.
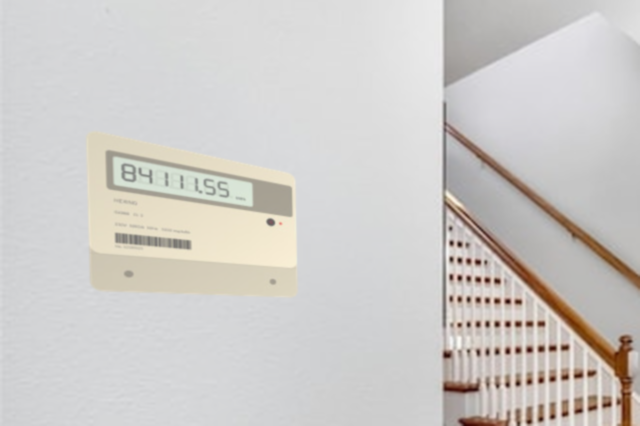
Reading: 84111.55,kWh
